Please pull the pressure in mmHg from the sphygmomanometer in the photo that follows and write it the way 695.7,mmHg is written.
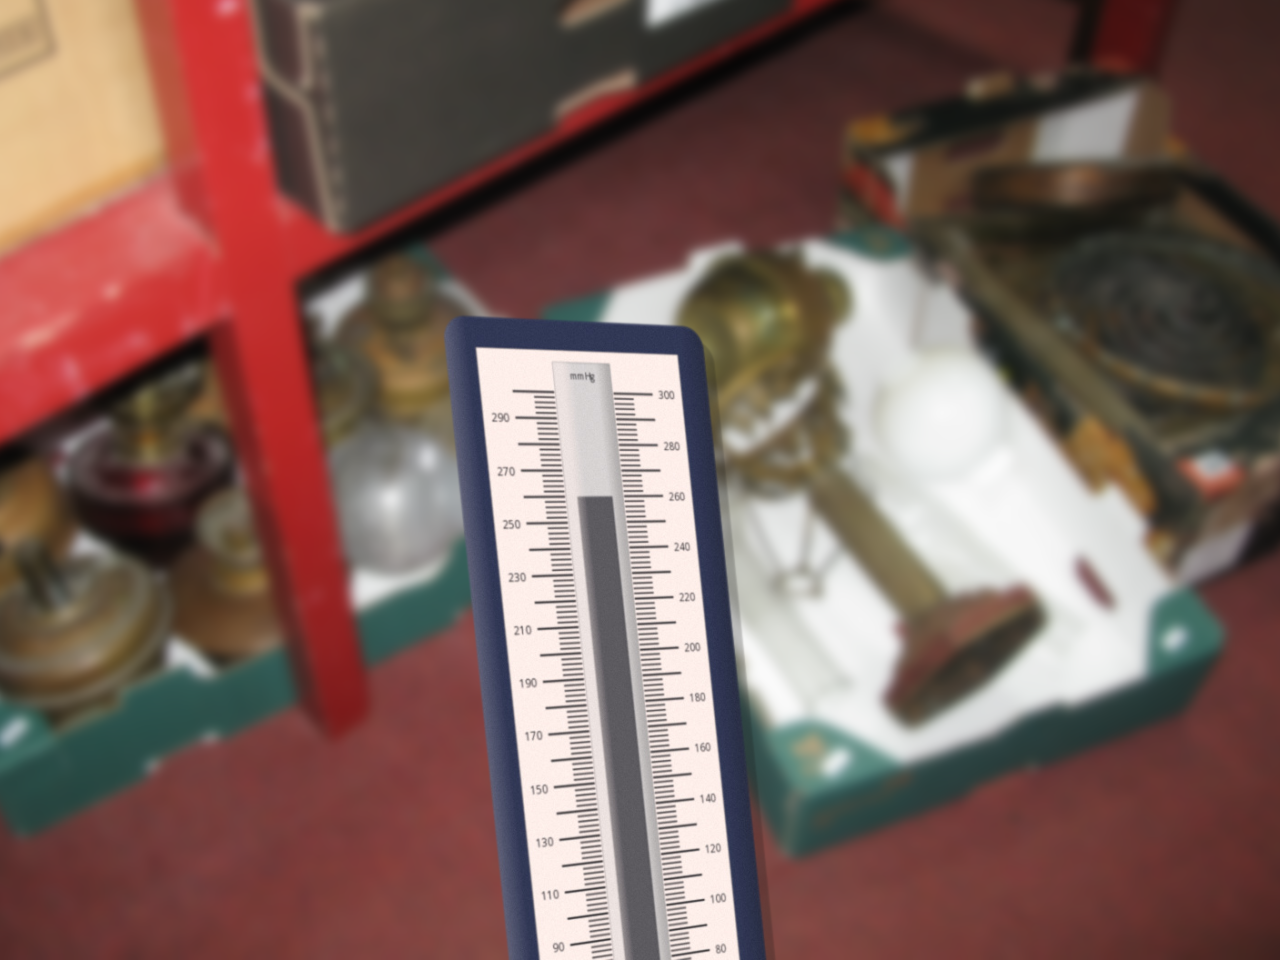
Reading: 260,mmHg
